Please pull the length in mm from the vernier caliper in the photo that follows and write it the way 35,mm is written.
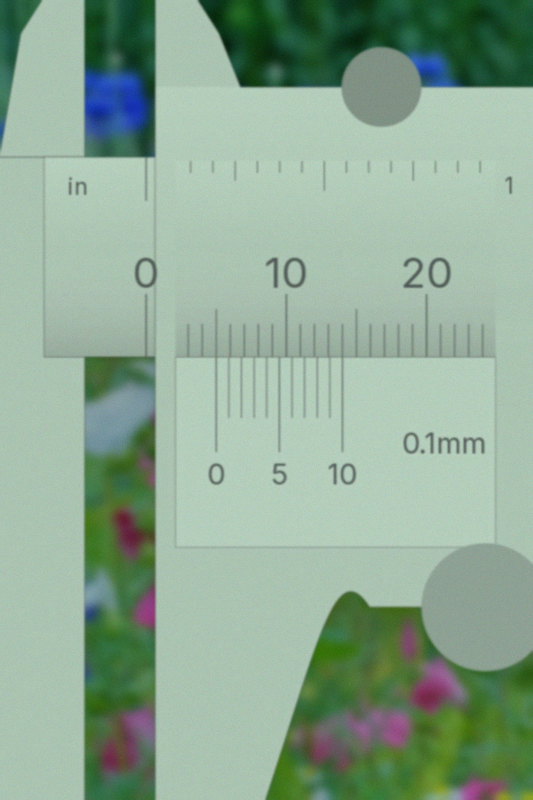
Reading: 5.0,mm
